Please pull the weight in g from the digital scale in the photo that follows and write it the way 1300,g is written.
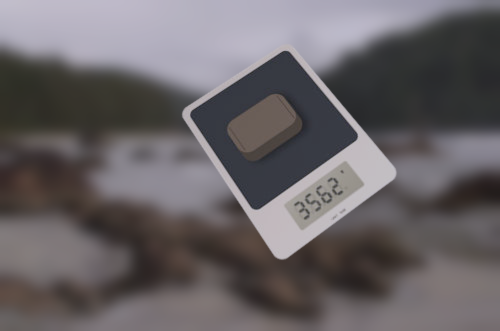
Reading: 3562,g
